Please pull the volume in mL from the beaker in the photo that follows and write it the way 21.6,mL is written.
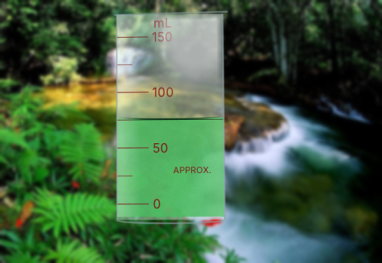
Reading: 75,mL
